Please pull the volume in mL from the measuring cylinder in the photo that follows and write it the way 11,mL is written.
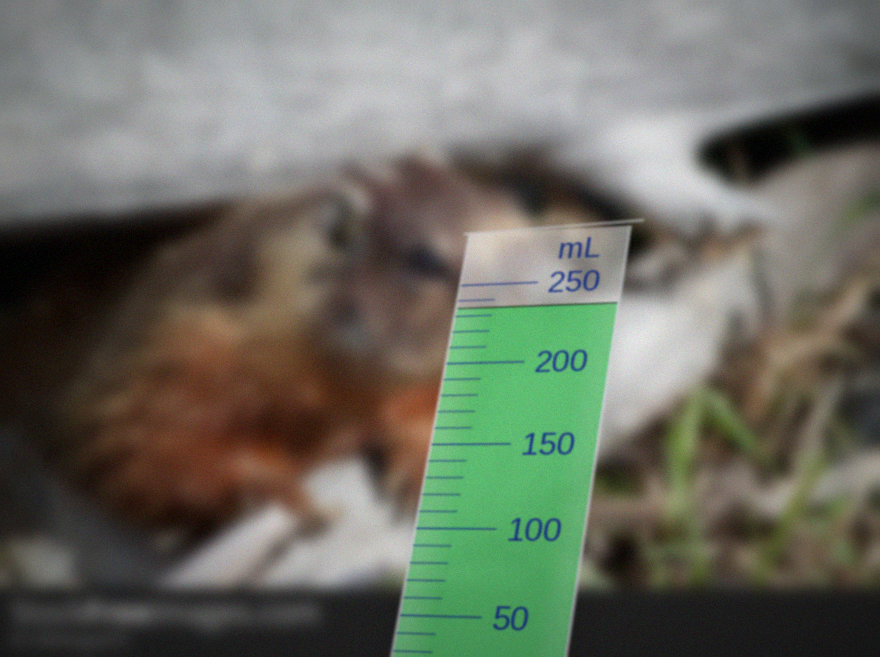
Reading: 235,mL
